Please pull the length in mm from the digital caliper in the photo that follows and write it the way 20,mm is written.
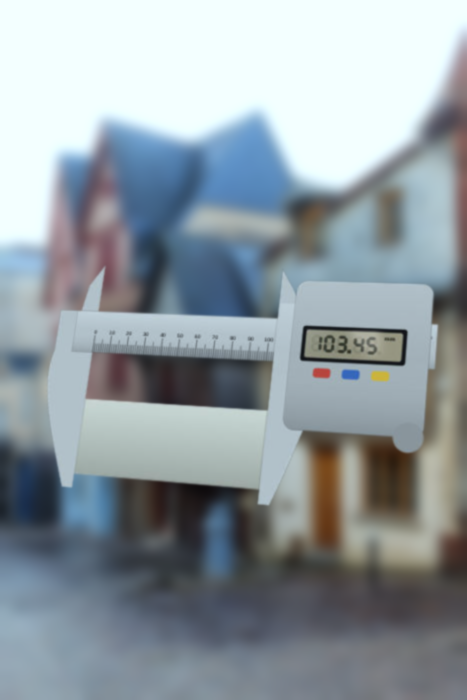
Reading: 103.45,mm
